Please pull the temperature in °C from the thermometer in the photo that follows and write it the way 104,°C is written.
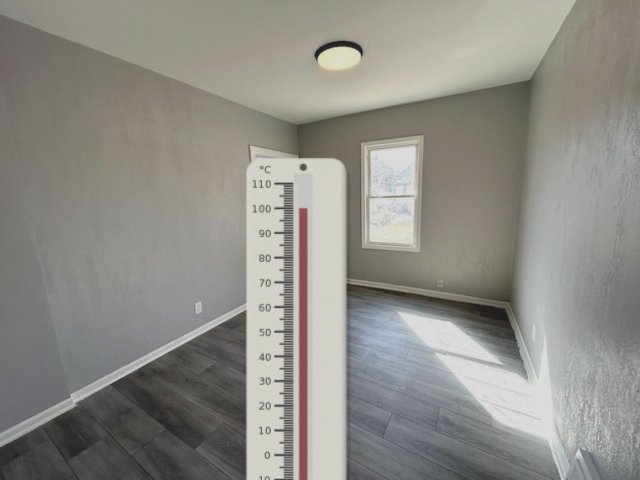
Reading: 100,°C
